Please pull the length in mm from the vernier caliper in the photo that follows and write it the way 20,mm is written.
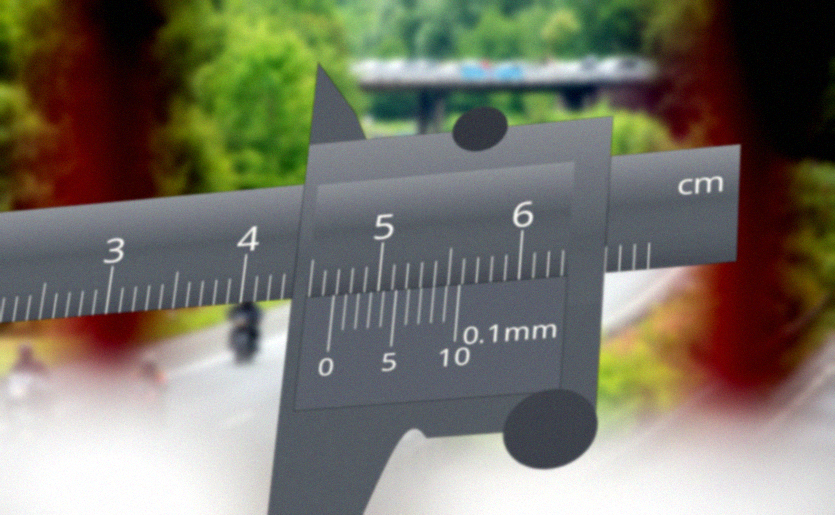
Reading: 46.8,mm
